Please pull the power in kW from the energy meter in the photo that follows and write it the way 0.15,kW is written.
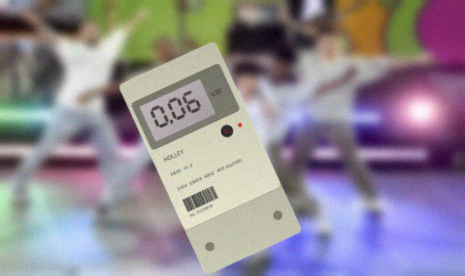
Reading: 0.06,kW
